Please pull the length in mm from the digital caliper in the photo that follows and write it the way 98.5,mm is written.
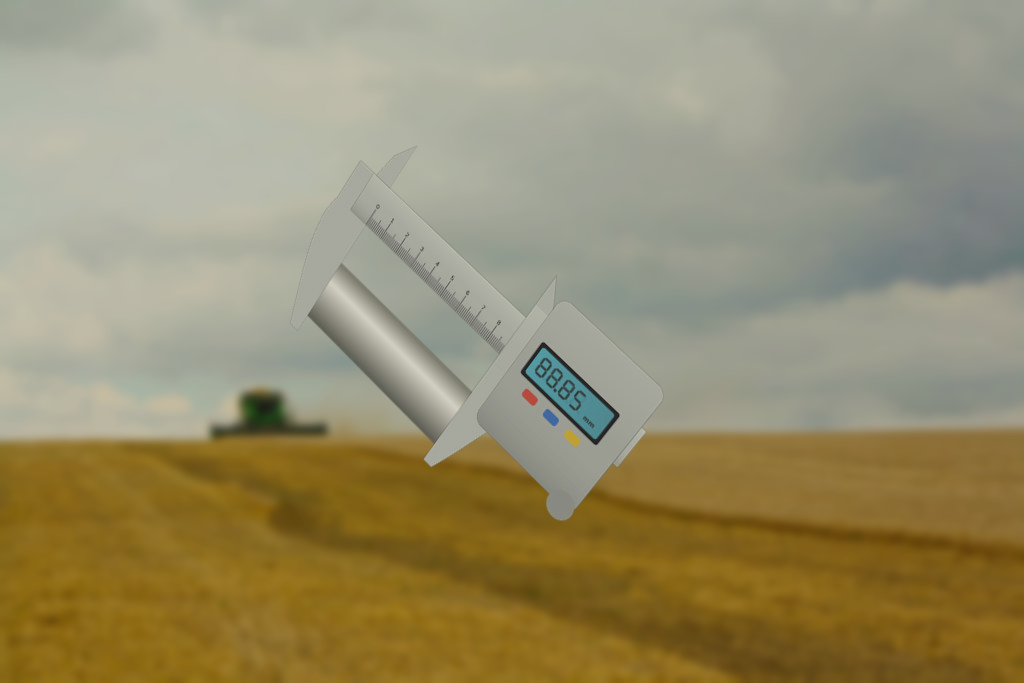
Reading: 88.85,mm
